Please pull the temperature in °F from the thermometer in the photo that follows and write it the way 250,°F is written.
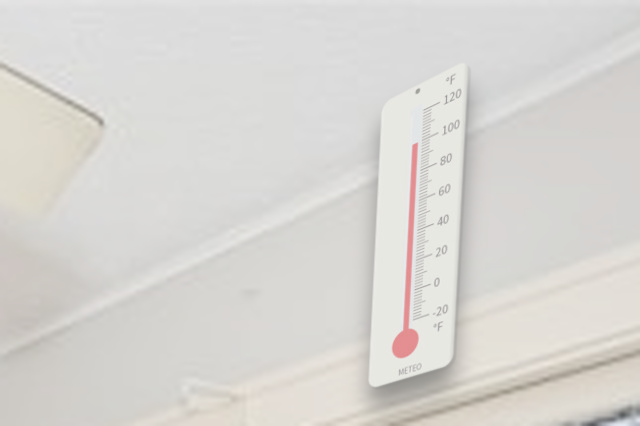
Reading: 100,°F
